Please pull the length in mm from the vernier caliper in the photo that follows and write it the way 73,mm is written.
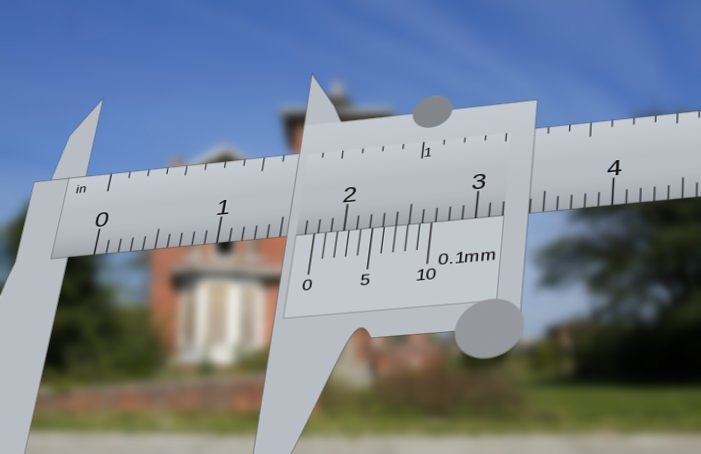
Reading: 17.7,mm
